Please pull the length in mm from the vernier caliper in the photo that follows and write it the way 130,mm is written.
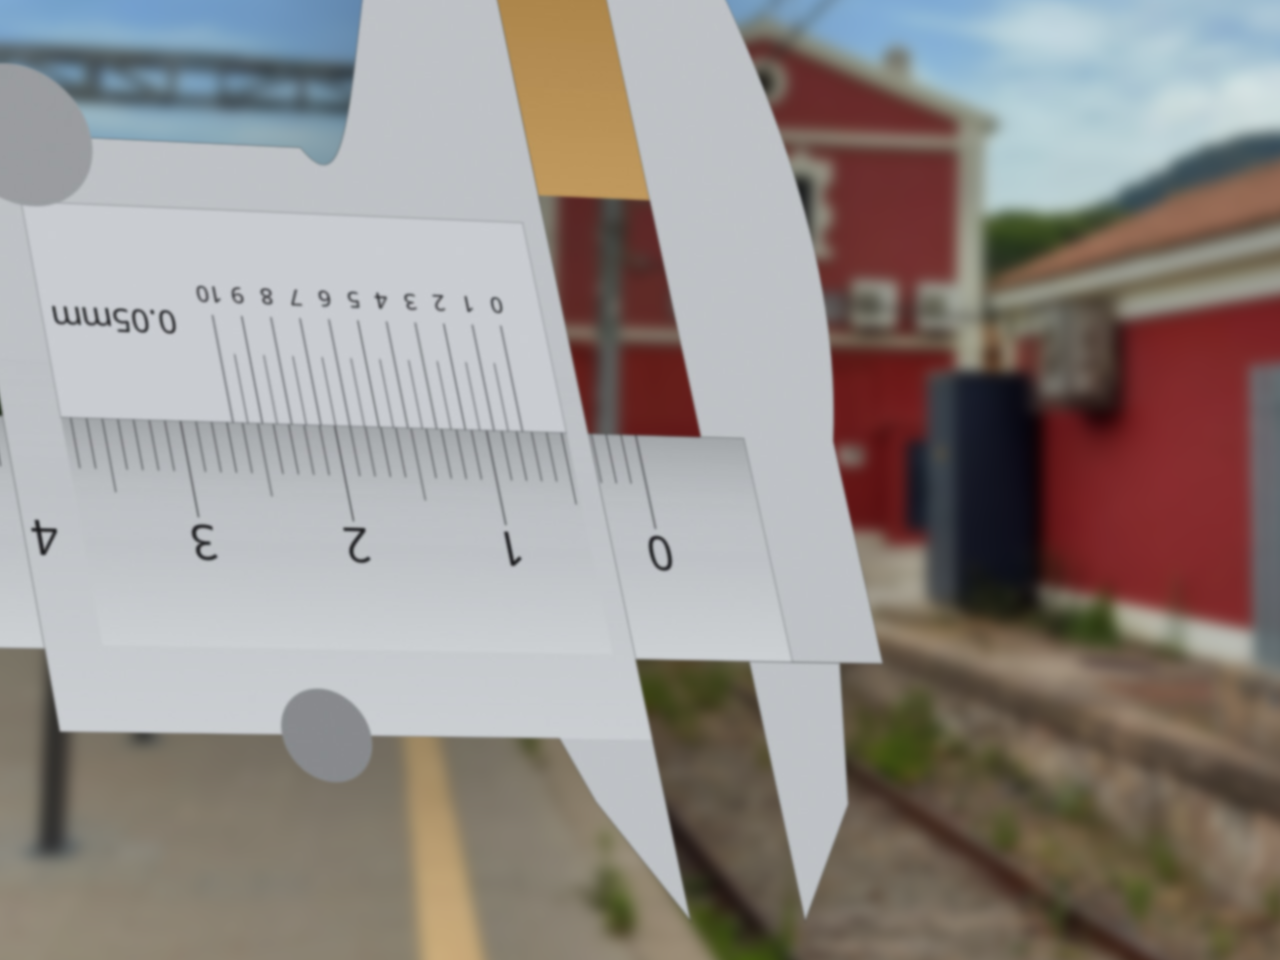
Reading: 7.6,mm
